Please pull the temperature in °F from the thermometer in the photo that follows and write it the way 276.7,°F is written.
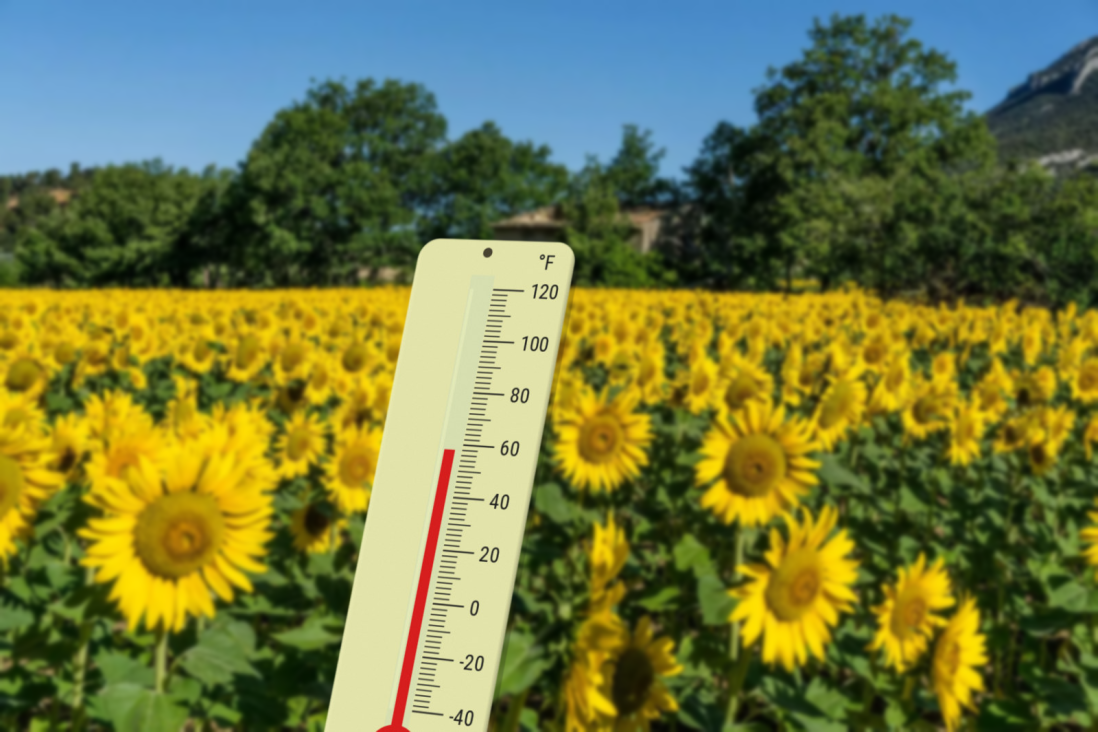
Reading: 58,°F
